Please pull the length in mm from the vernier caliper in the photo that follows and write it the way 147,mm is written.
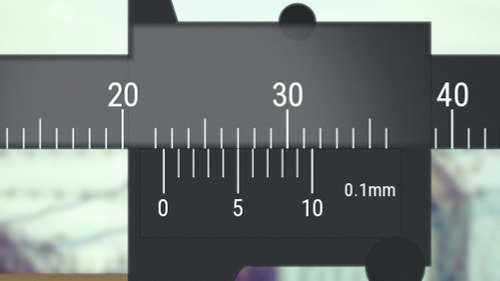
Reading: 22.5,mm
